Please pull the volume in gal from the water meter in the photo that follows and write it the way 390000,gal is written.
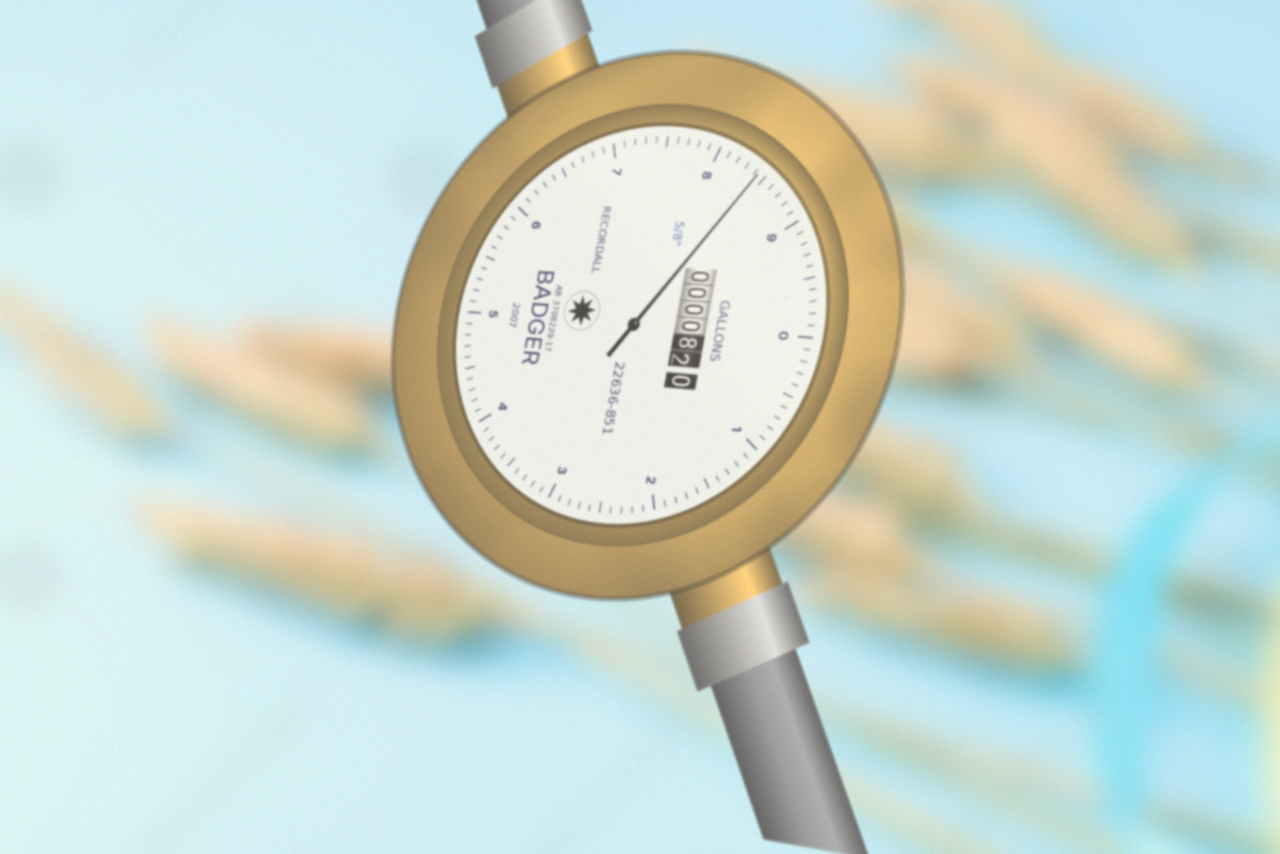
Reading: 818.4,gal
